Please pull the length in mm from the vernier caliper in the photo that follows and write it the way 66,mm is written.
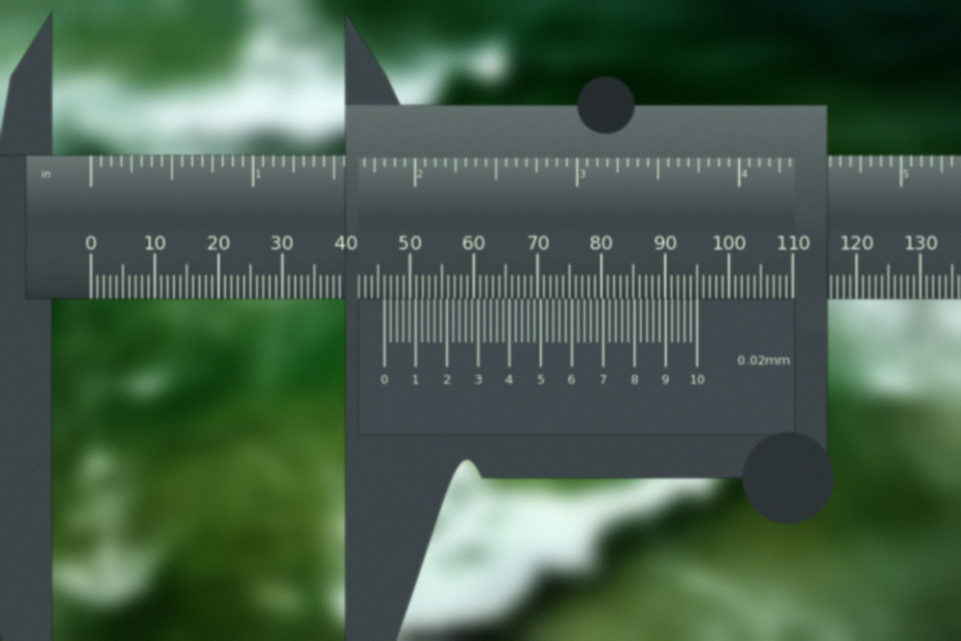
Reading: 46.0,mm
